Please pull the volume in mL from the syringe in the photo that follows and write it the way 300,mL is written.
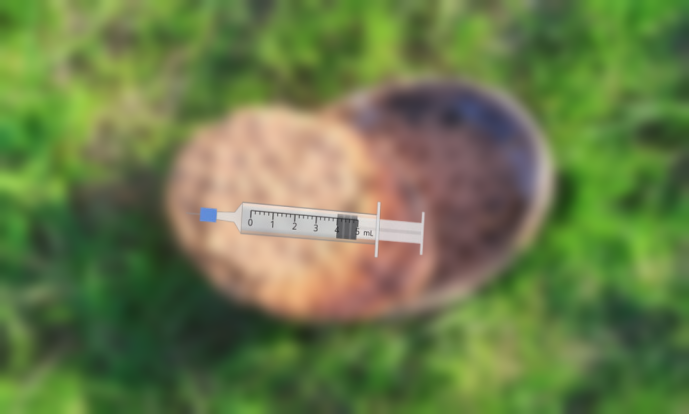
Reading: 4,mL
